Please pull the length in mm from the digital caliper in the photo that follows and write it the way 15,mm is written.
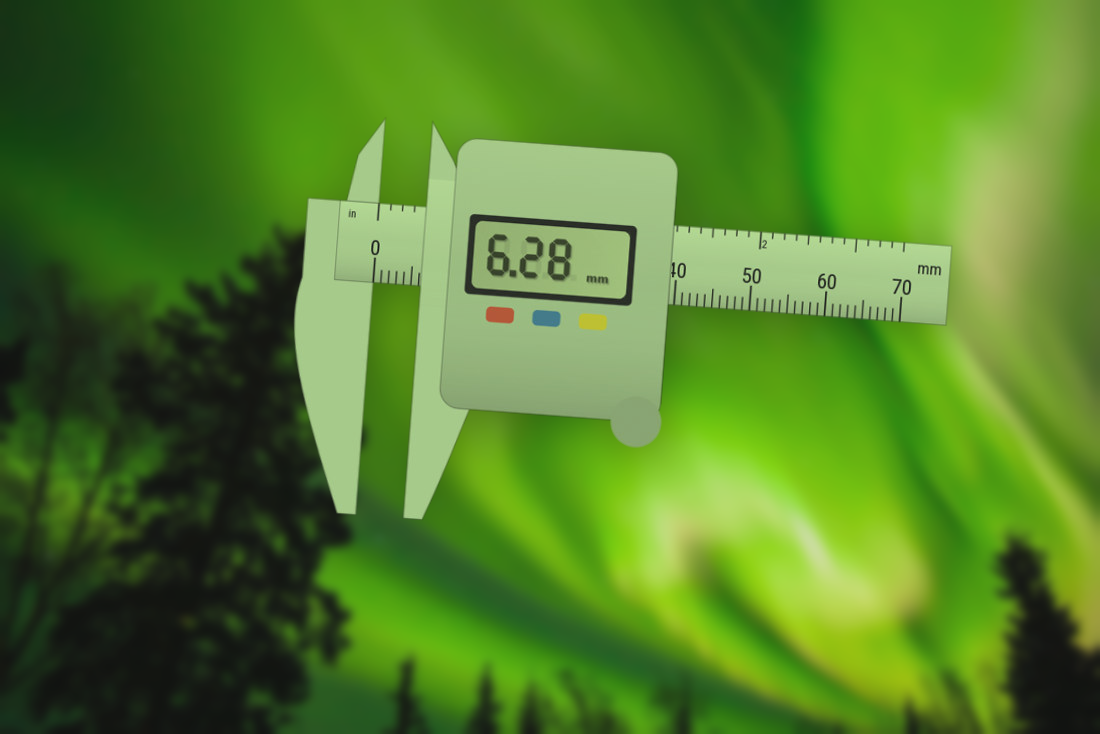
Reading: 6.28,mm
